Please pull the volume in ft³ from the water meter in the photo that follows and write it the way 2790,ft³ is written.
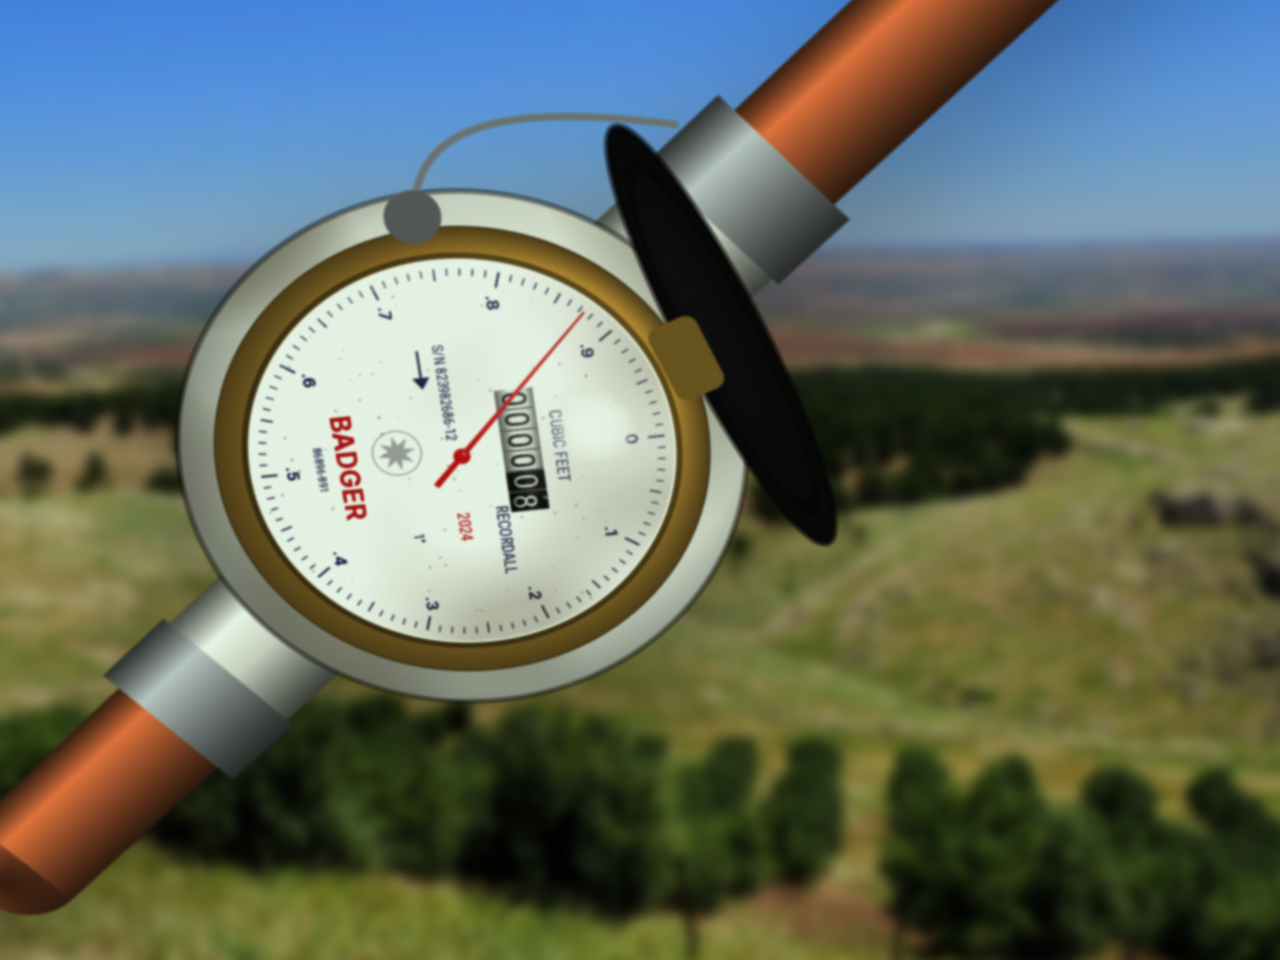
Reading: 7.87,ft³
